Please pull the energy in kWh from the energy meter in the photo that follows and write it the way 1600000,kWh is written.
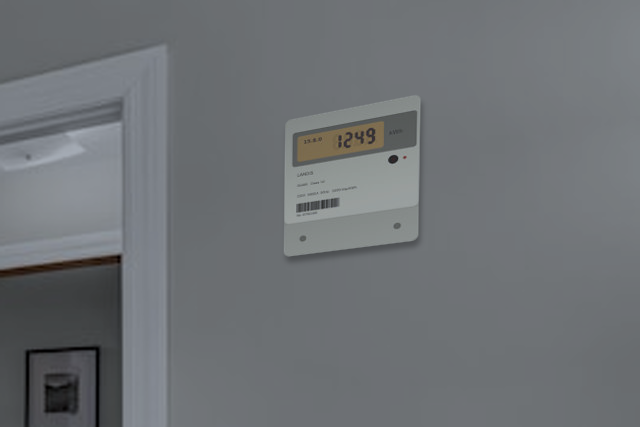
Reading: 1249,kWh
